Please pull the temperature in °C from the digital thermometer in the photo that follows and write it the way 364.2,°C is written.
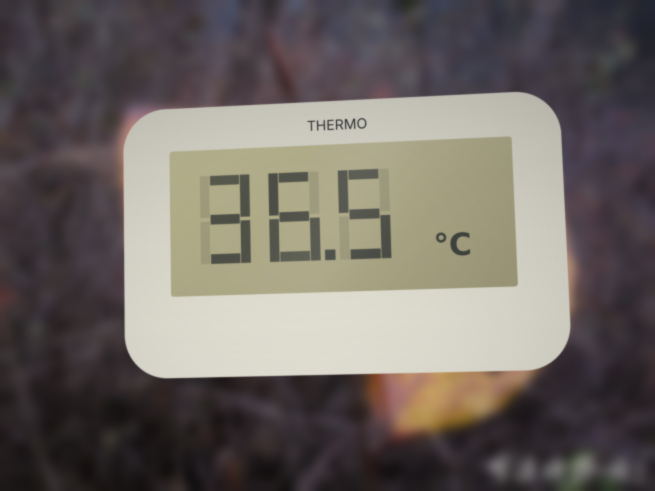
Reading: 36.5,°C
